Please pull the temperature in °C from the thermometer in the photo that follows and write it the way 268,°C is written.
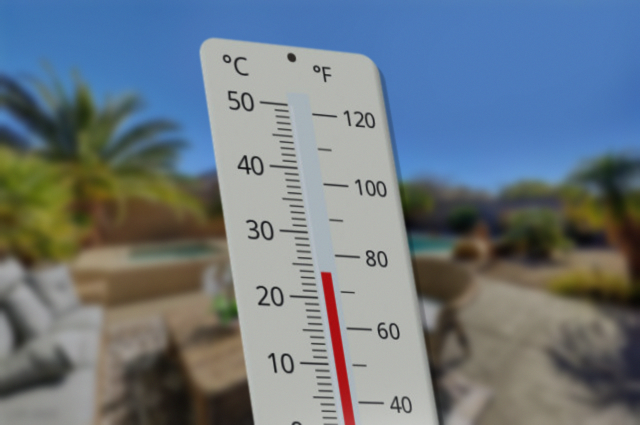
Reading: 24,°C
